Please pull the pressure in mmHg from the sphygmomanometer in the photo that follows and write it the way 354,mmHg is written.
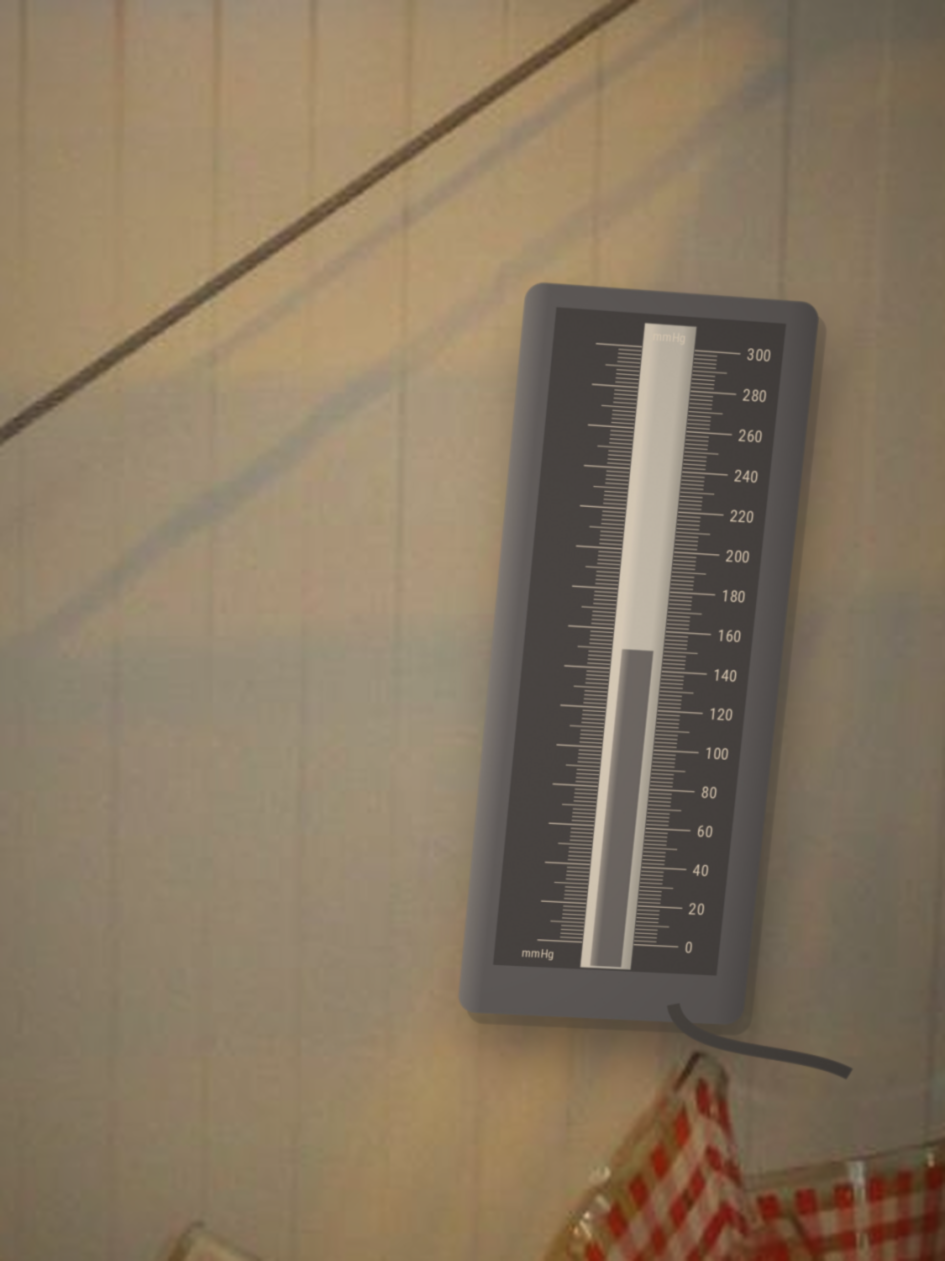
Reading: 150,mmHg
